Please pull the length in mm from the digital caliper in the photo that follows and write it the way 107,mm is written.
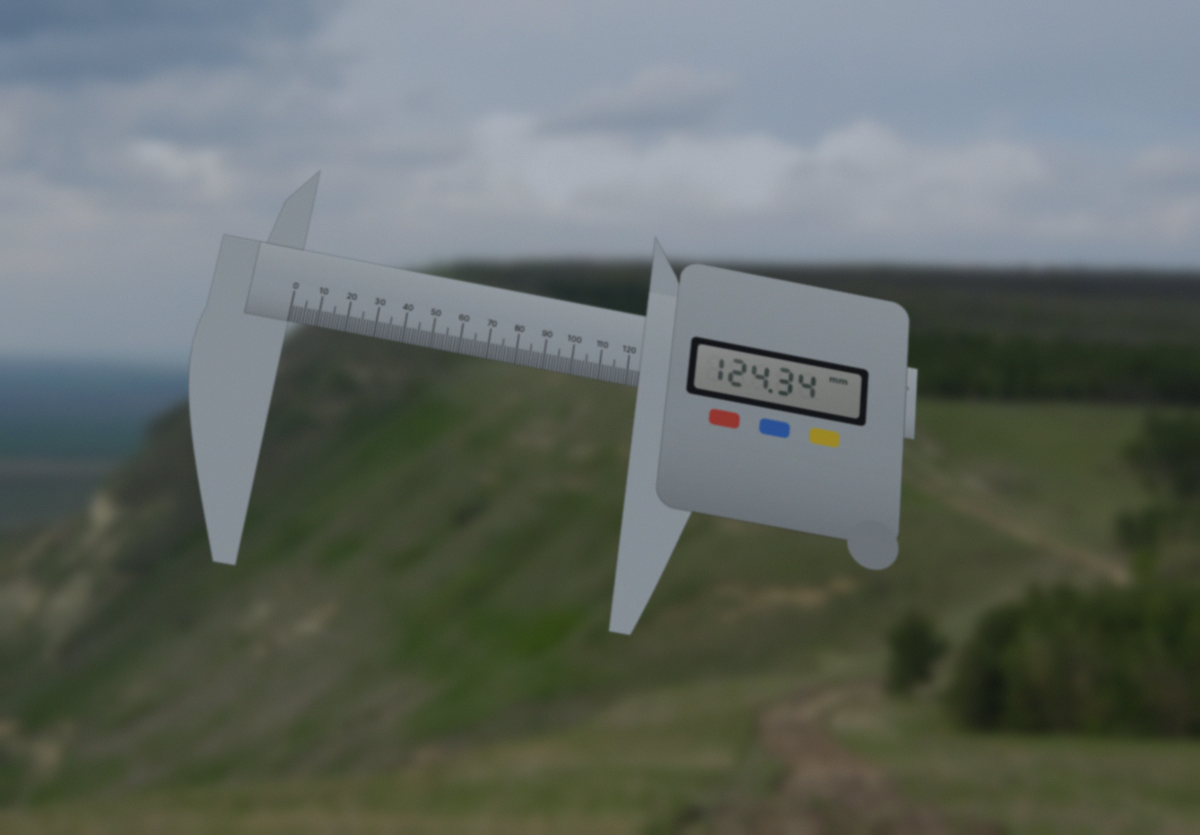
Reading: 124.34,mm
